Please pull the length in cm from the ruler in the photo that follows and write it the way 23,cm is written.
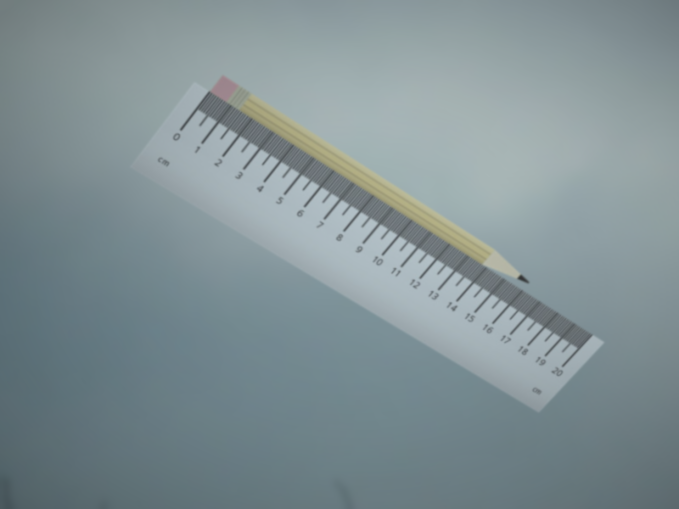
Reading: 16,cm
